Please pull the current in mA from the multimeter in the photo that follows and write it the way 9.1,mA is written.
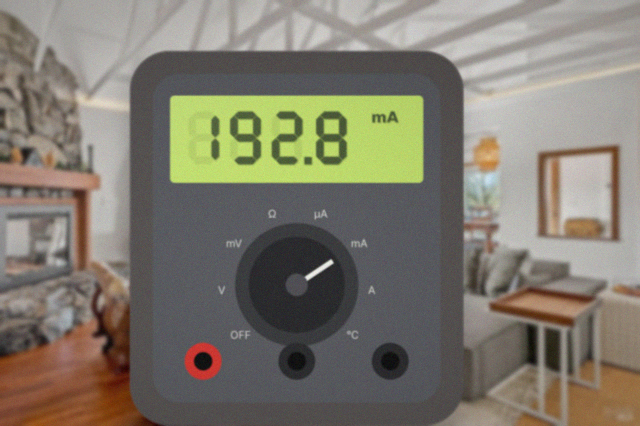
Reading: 192.8,mA
